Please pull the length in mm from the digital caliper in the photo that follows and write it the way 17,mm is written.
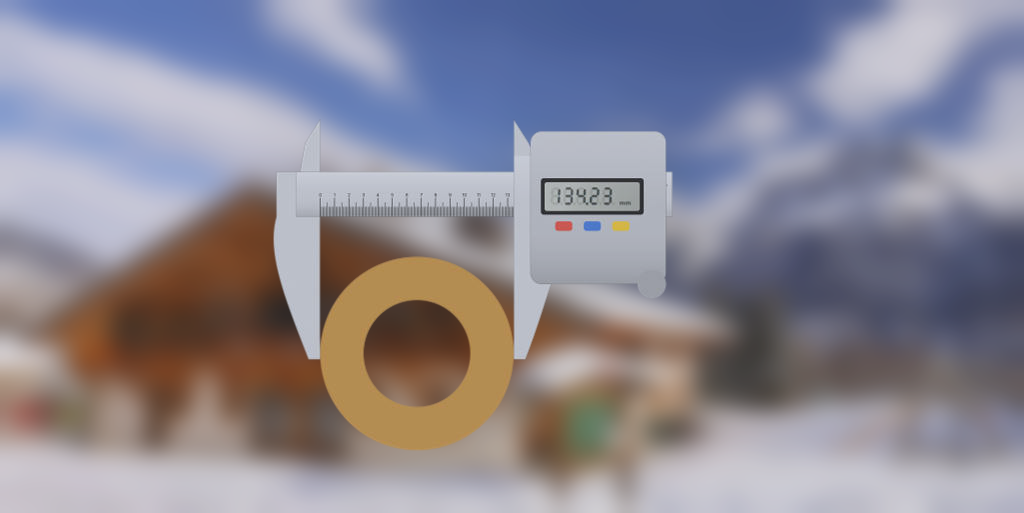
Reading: 134.23,mm
